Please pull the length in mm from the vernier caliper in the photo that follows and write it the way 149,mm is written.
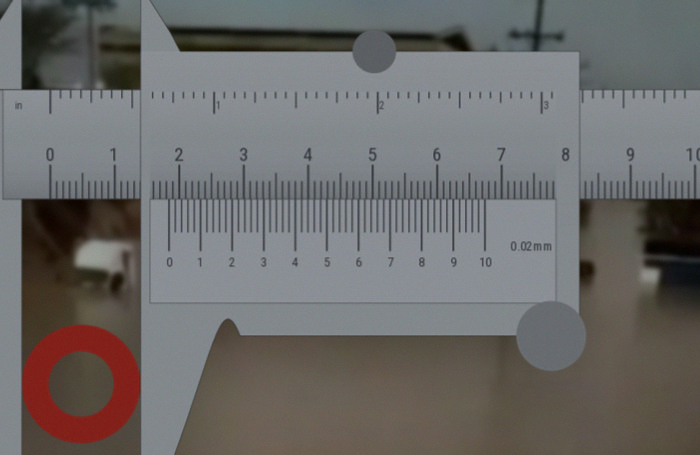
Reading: 18.4,mm
